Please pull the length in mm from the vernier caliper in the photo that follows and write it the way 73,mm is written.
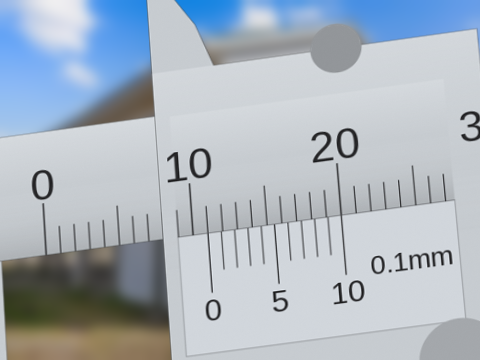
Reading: 11.0,mm
